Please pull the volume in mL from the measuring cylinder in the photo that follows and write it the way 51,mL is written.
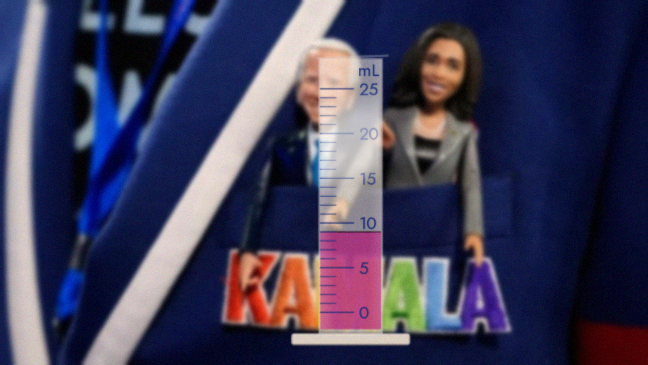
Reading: 9,mL
